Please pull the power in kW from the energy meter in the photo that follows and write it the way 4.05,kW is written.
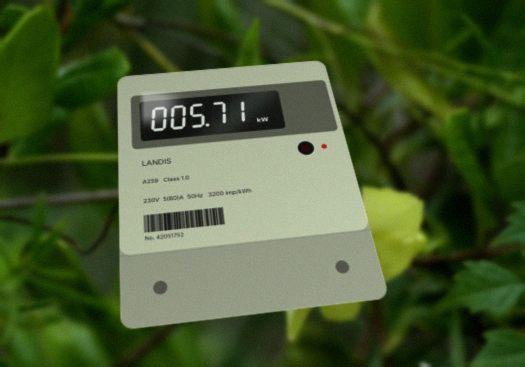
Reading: 5.71,kW
